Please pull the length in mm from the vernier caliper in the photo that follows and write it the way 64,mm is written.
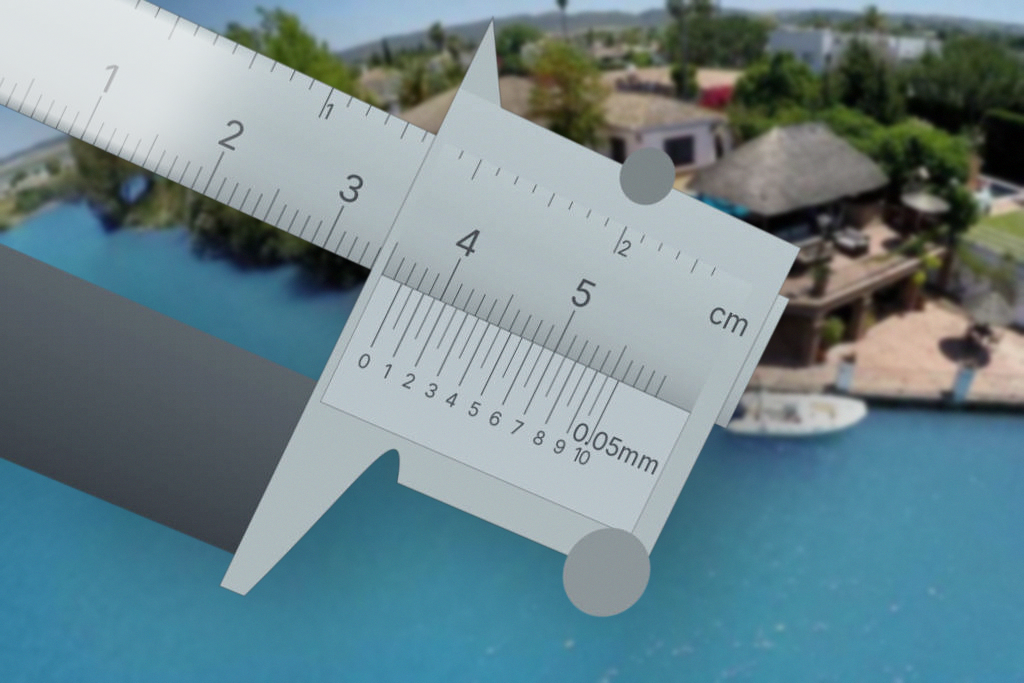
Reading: 36.7,mm
